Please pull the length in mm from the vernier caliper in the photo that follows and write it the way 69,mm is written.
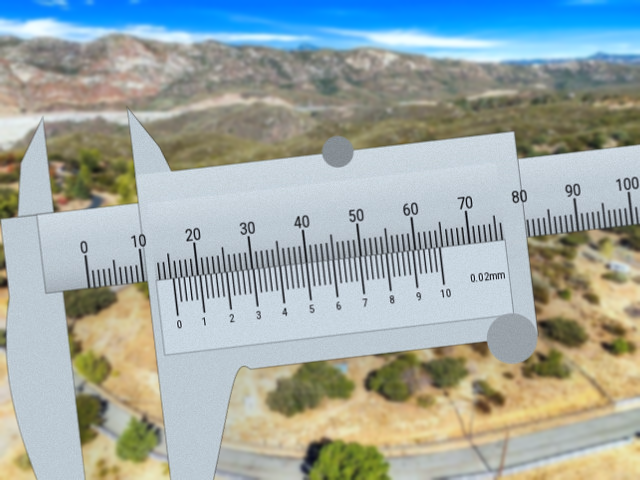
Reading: 15.5,mm
